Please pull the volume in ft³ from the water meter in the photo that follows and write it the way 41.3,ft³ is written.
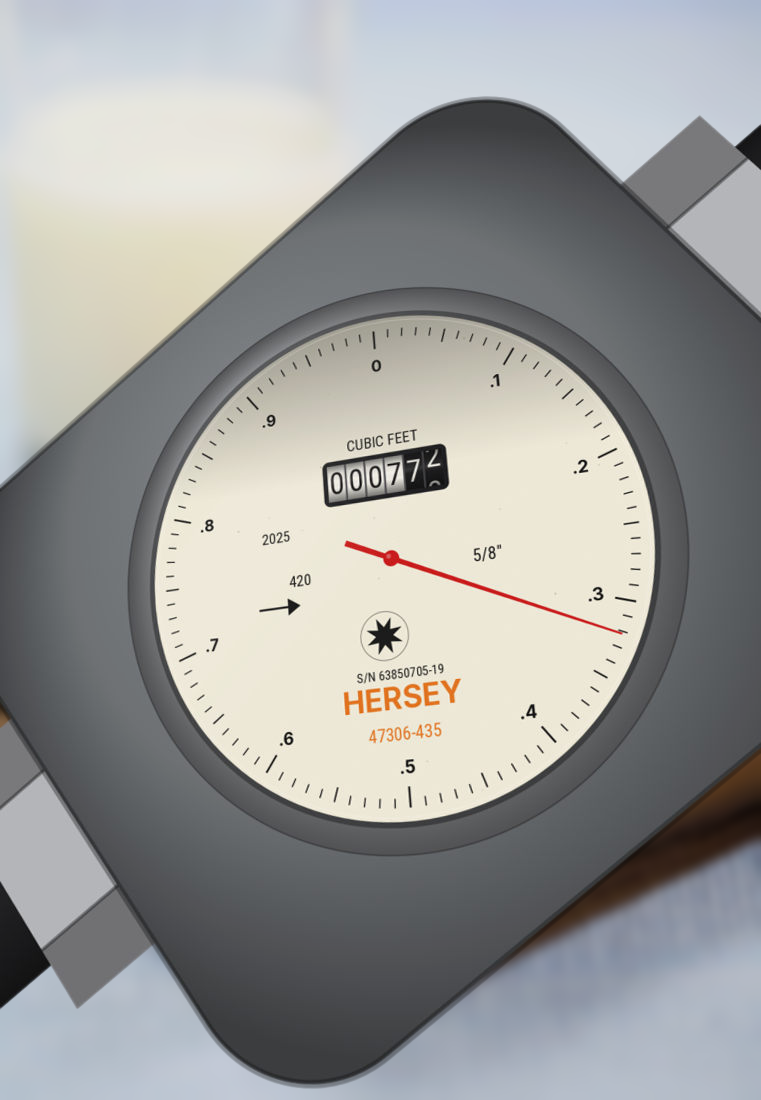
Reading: 772.32,ft³
